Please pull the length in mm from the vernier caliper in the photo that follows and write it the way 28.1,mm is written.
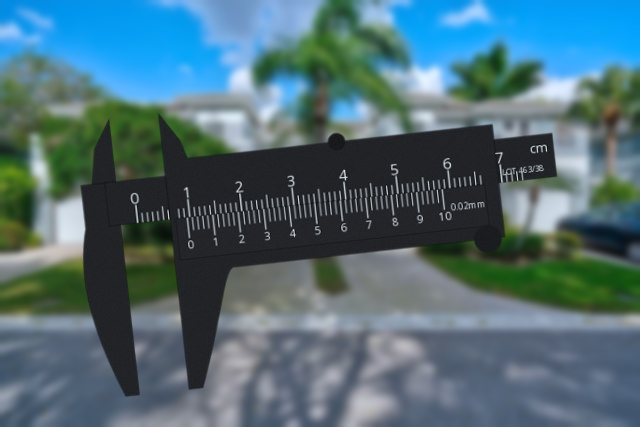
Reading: 9.5,mm
